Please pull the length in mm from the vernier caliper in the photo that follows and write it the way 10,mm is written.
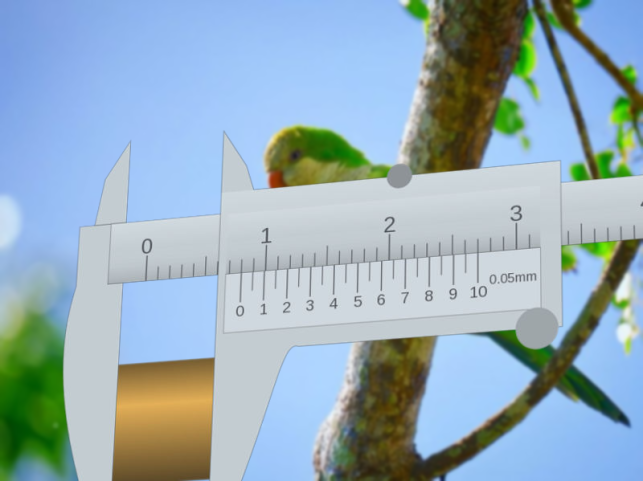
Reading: 8.0,mm
